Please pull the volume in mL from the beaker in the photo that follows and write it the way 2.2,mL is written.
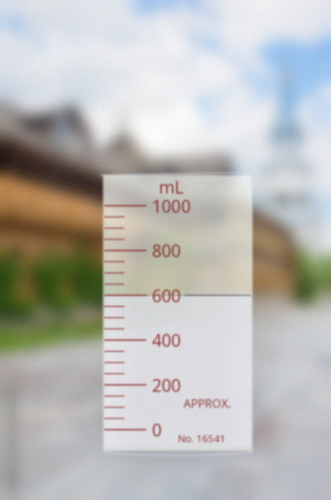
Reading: 600,mL
